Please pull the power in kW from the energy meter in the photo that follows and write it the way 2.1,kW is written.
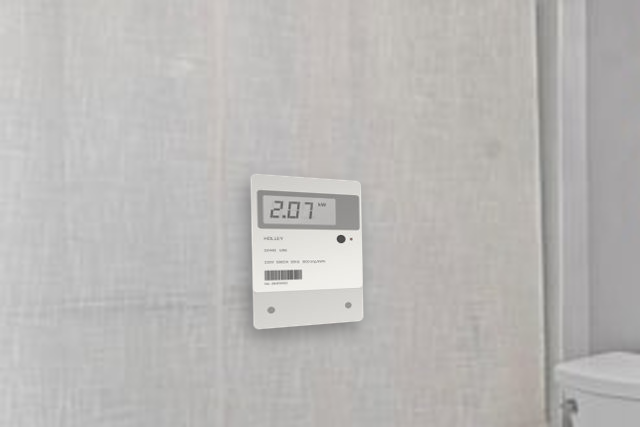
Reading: 2.07,kW
